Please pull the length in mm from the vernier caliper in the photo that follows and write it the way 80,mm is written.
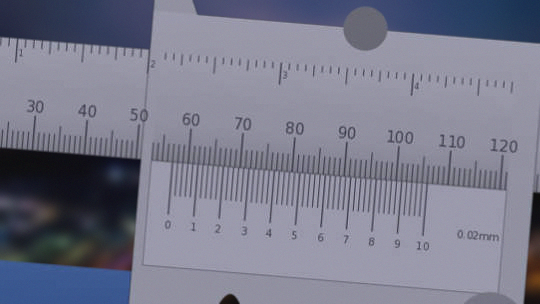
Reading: 57.0,mm
